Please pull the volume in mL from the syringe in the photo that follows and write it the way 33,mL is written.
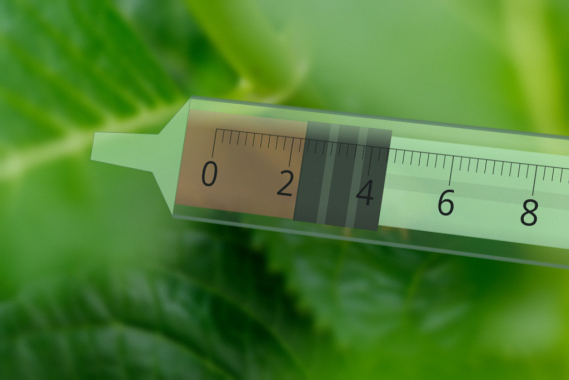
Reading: 2.3,mL
